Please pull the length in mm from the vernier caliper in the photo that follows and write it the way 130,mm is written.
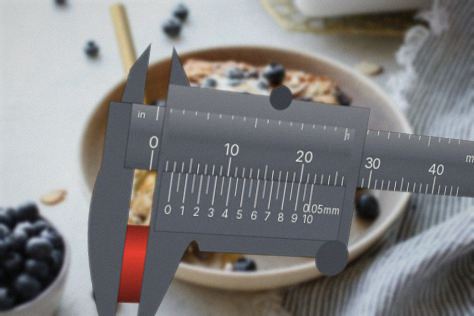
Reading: 2.8,mm
